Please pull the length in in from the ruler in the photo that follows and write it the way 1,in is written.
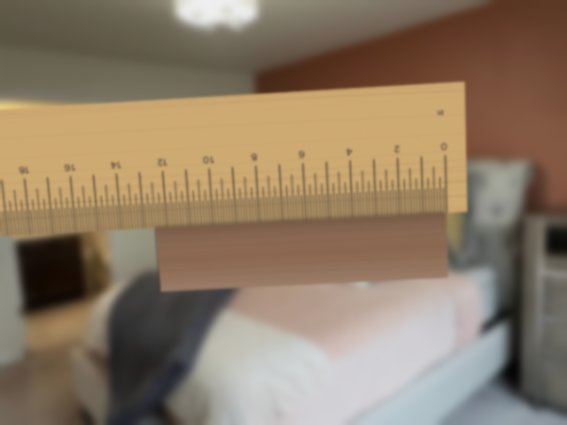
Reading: 12.5,in
